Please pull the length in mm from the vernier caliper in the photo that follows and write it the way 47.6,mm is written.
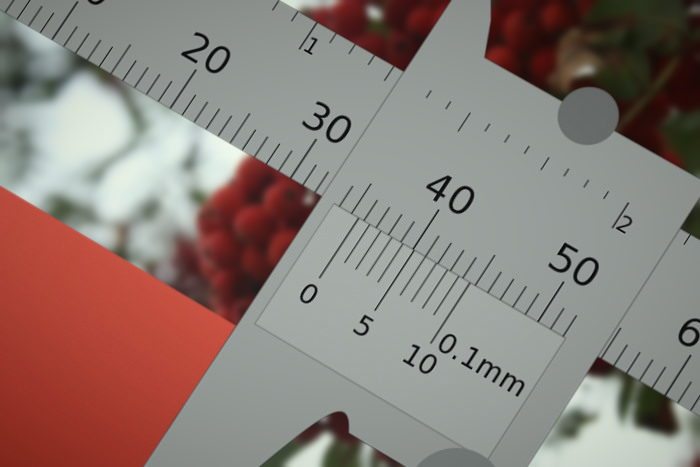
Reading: 35.6,mm
